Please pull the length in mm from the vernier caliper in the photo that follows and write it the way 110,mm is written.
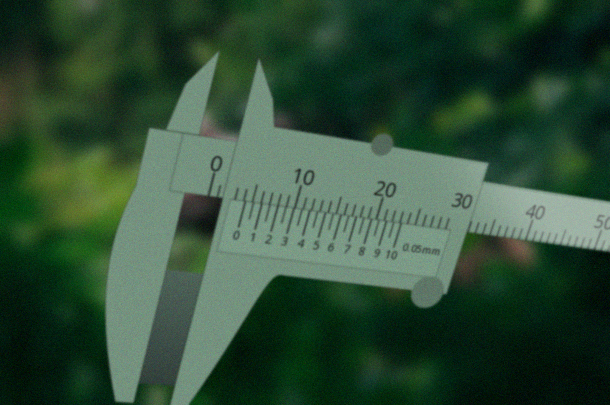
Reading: 4.2,mm
